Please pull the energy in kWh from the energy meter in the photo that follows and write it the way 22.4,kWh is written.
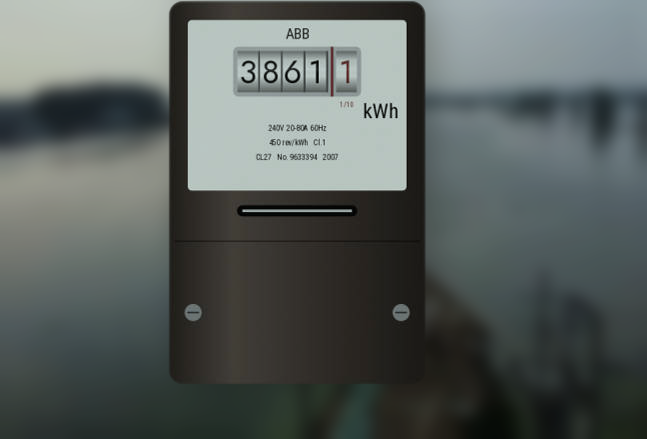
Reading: 3861.1,kWh
